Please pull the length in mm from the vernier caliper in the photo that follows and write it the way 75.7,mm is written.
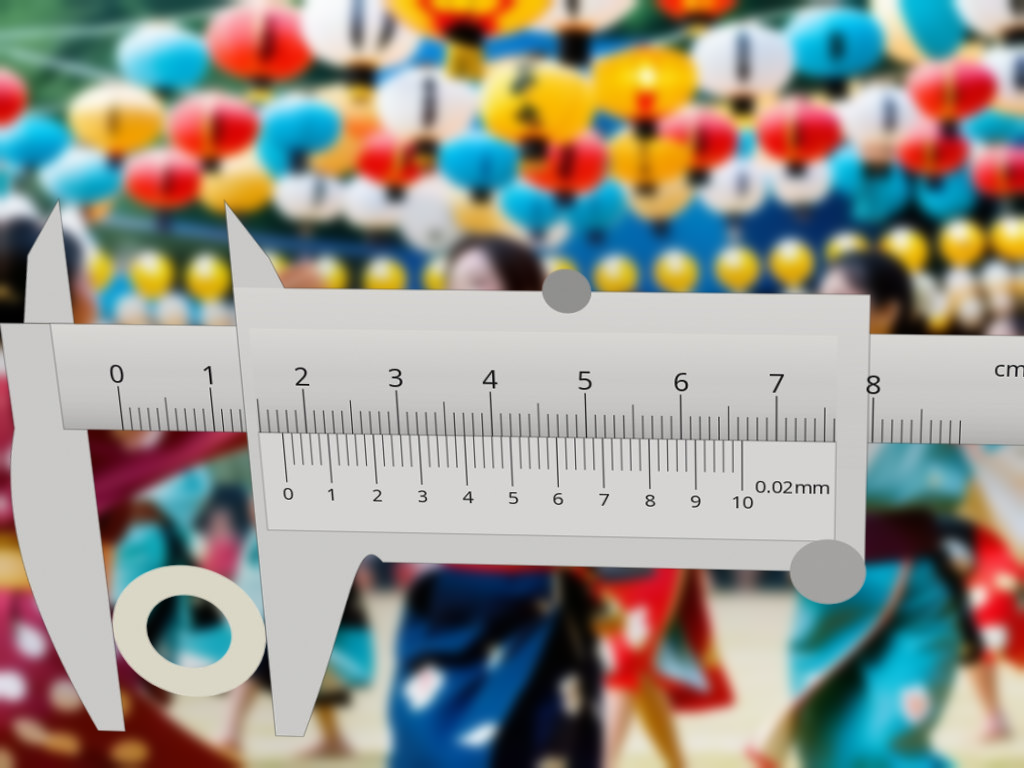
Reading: 17.4,mm
